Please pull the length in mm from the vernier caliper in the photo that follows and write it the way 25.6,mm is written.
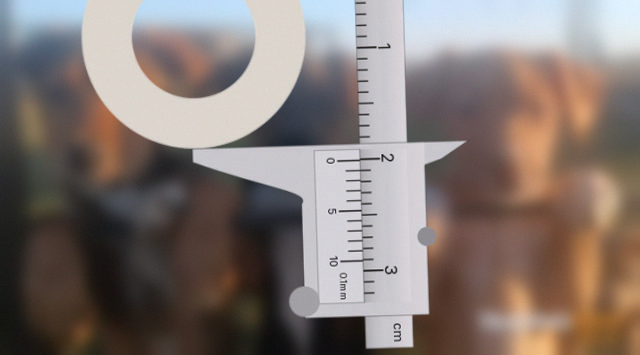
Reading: 20.1,mm
